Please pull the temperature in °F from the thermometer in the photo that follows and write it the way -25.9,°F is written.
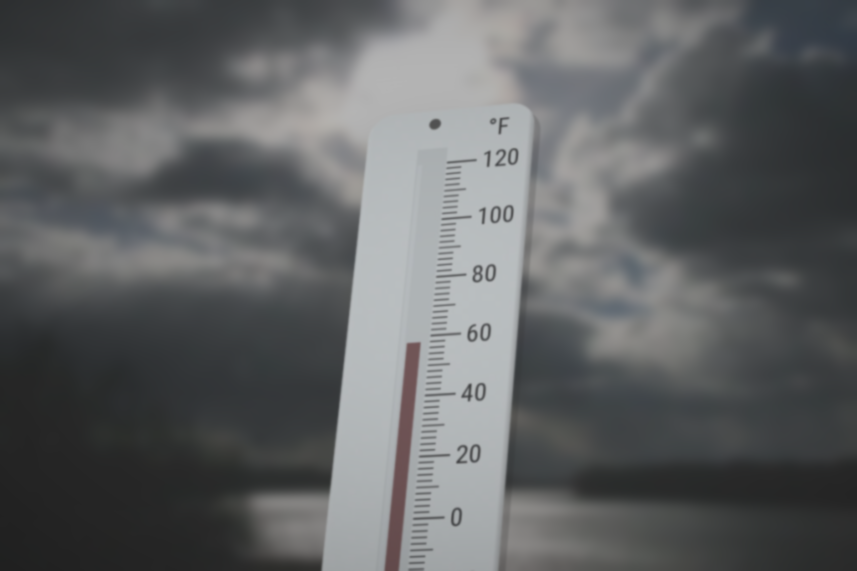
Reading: 58,°F
